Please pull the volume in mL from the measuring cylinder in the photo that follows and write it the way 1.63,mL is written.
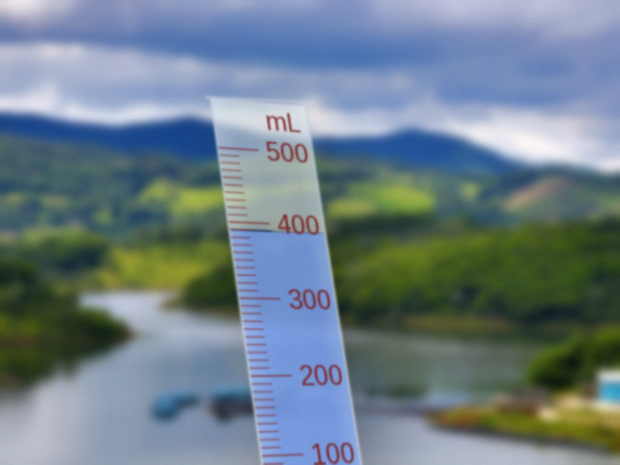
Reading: 390,mL
